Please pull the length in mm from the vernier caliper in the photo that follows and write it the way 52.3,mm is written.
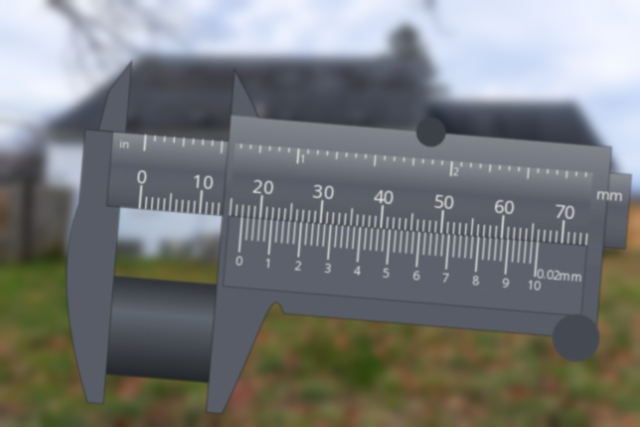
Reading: 17.0,mm
